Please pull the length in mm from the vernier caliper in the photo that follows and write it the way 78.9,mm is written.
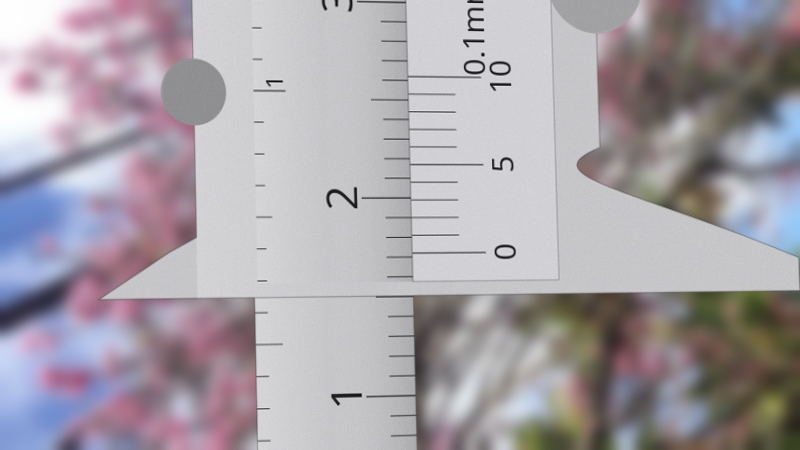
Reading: 17.2,mm
